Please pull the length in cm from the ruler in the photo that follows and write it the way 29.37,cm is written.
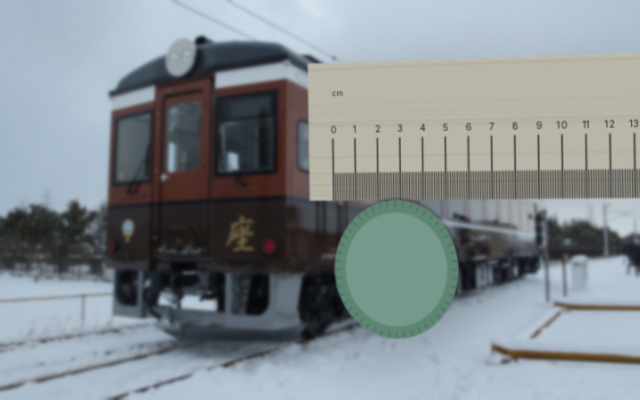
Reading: 5.5,cm
